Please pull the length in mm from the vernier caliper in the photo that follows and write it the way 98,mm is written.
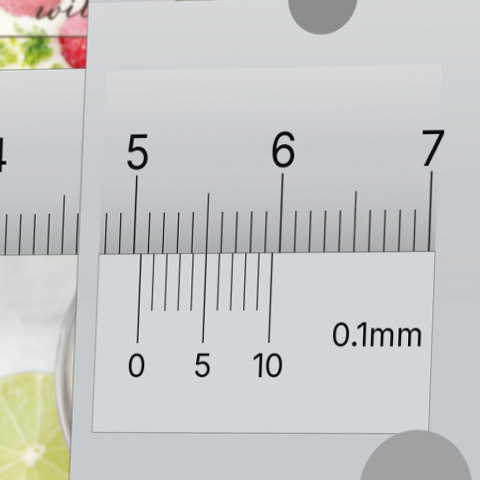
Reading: 50.5,mm
